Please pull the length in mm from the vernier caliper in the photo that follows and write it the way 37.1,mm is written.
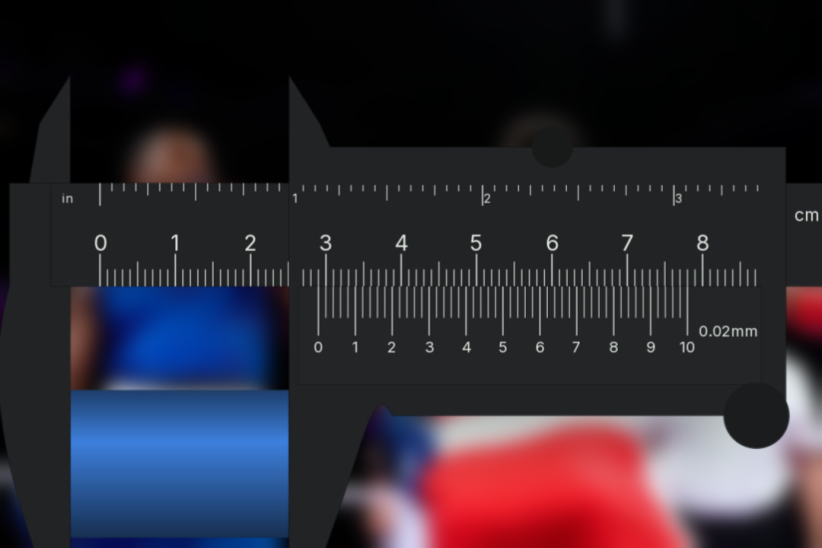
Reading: 29.0,mm
